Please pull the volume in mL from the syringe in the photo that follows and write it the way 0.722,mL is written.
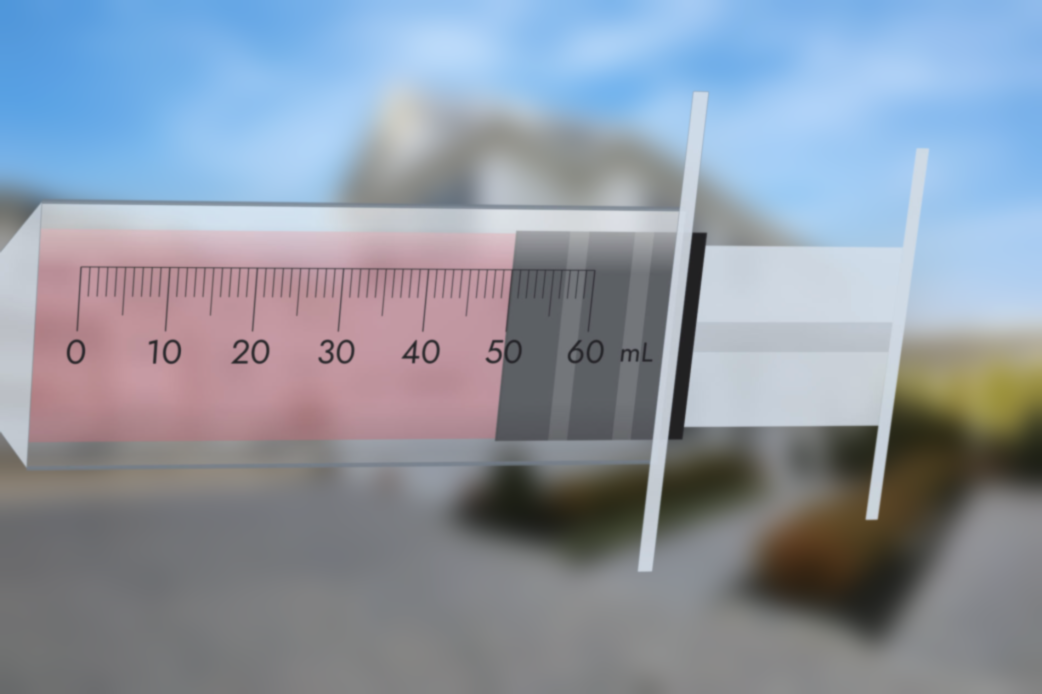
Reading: 50,mL
